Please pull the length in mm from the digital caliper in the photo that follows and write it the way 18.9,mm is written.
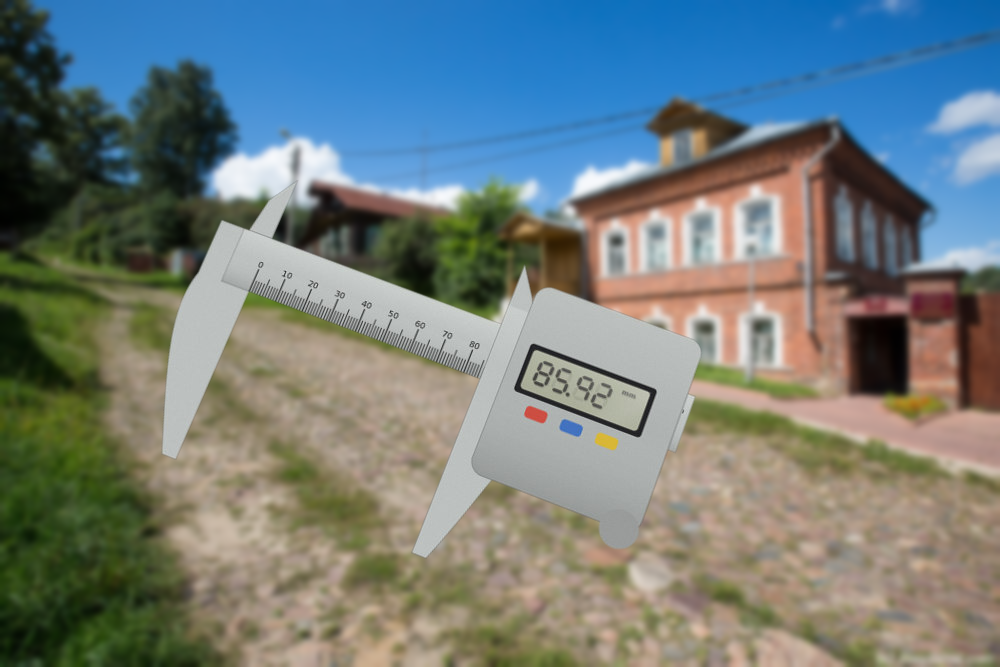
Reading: 85.92,mm
